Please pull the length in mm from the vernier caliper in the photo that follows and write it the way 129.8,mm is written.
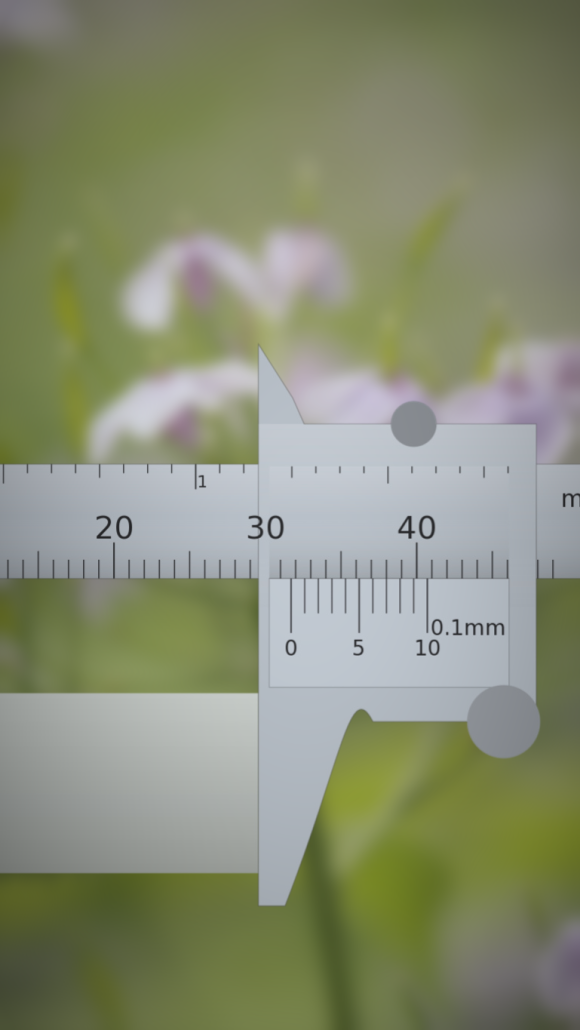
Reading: 31.7,mm
